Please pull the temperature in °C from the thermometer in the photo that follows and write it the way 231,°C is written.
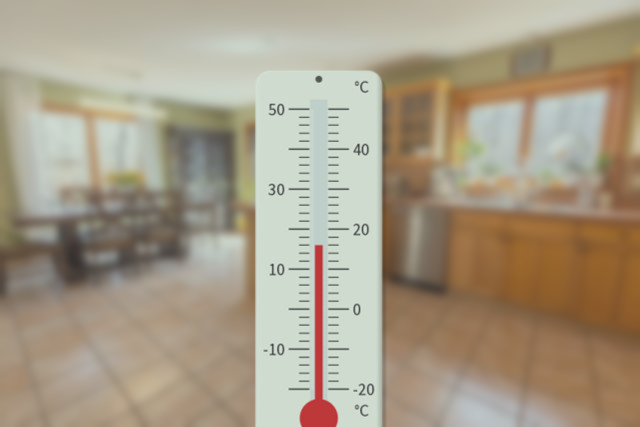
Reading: 16,°C
